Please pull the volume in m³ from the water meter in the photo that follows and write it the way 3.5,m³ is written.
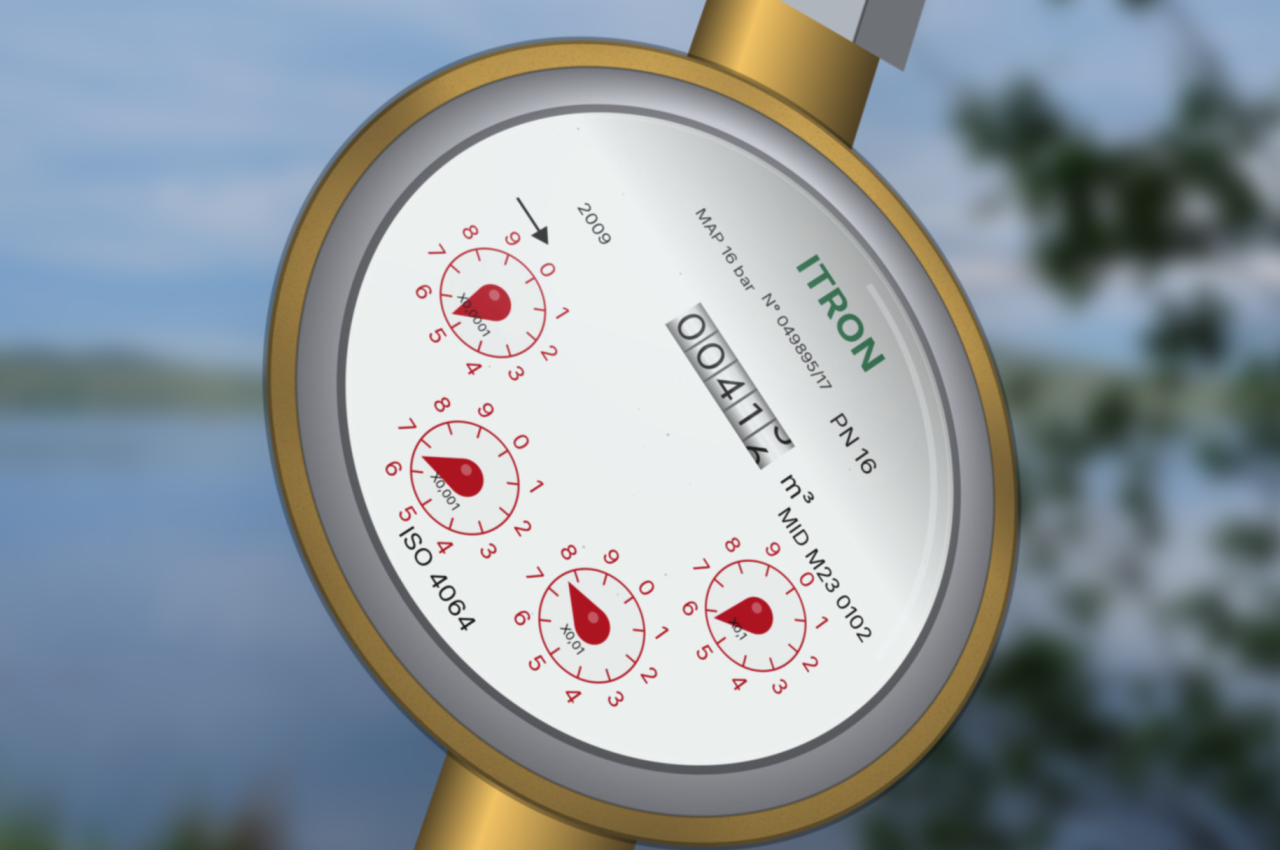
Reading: 415.5765,m³
